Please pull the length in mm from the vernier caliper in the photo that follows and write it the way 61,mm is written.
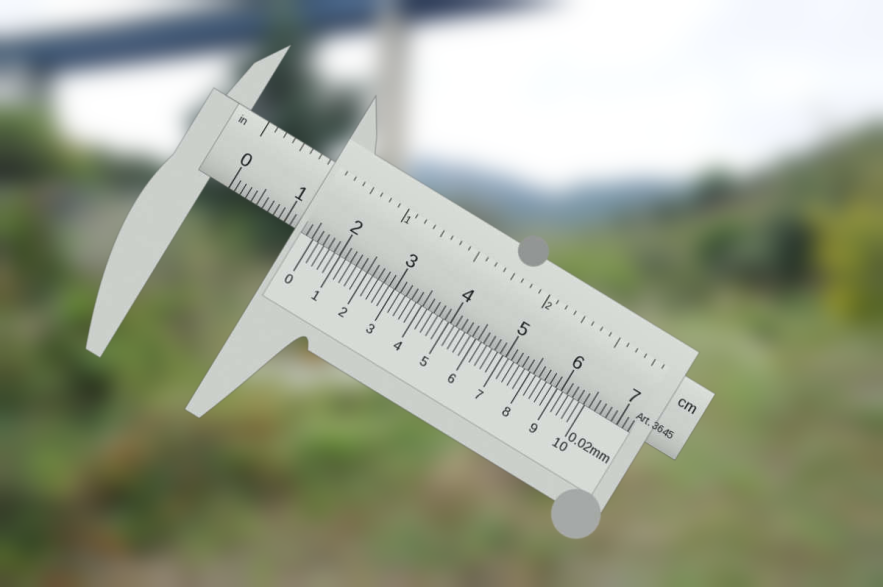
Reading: 15.2,mm
